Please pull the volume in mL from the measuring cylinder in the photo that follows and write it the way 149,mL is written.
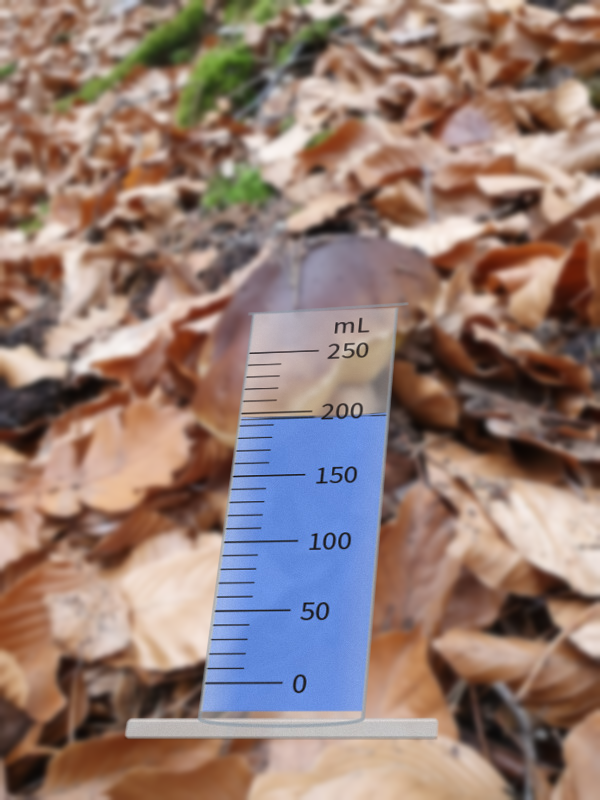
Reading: 195,mL
